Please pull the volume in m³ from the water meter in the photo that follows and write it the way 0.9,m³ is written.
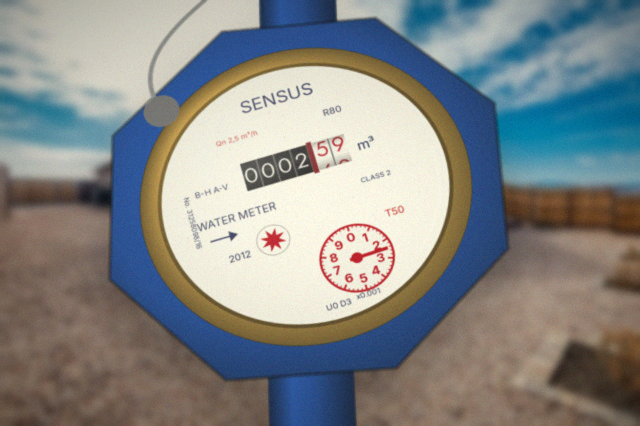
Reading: 2.592,m³
